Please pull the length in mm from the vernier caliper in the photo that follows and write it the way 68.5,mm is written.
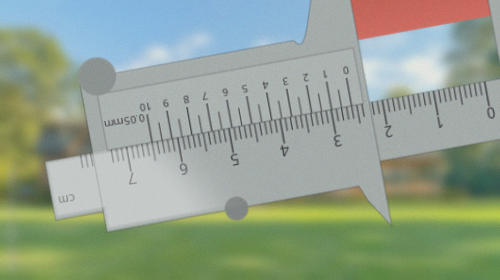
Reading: 26.0,mm
